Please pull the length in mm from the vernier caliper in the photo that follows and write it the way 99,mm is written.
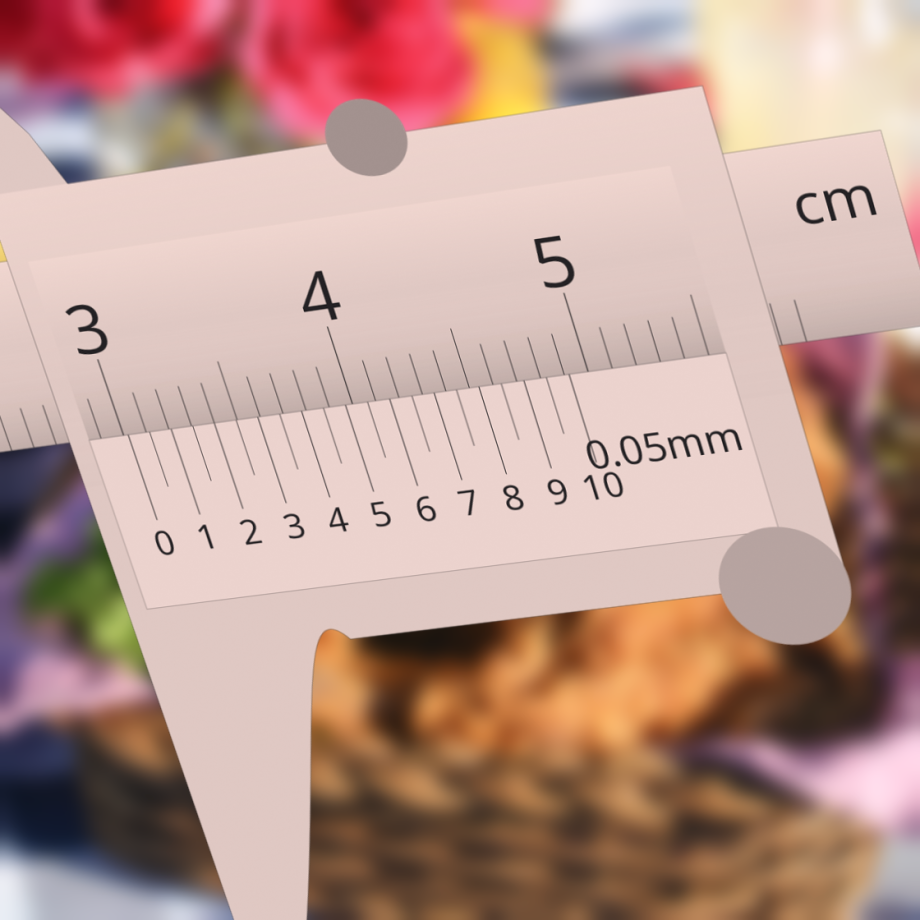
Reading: 30.20,mm
